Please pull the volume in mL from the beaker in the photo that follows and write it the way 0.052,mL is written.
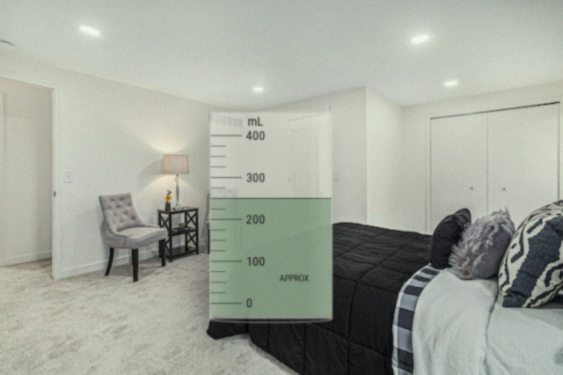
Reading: 250,mL
